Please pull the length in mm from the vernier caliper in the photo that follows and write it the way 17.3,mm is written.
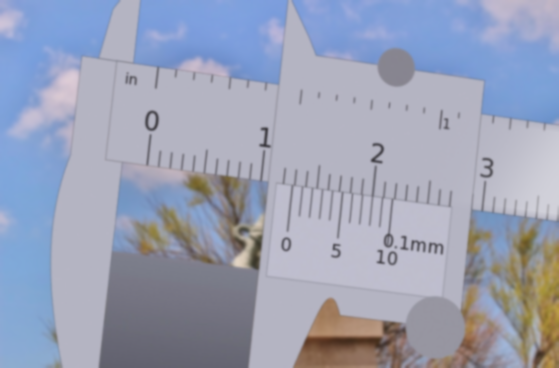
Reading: 12.8,mm
